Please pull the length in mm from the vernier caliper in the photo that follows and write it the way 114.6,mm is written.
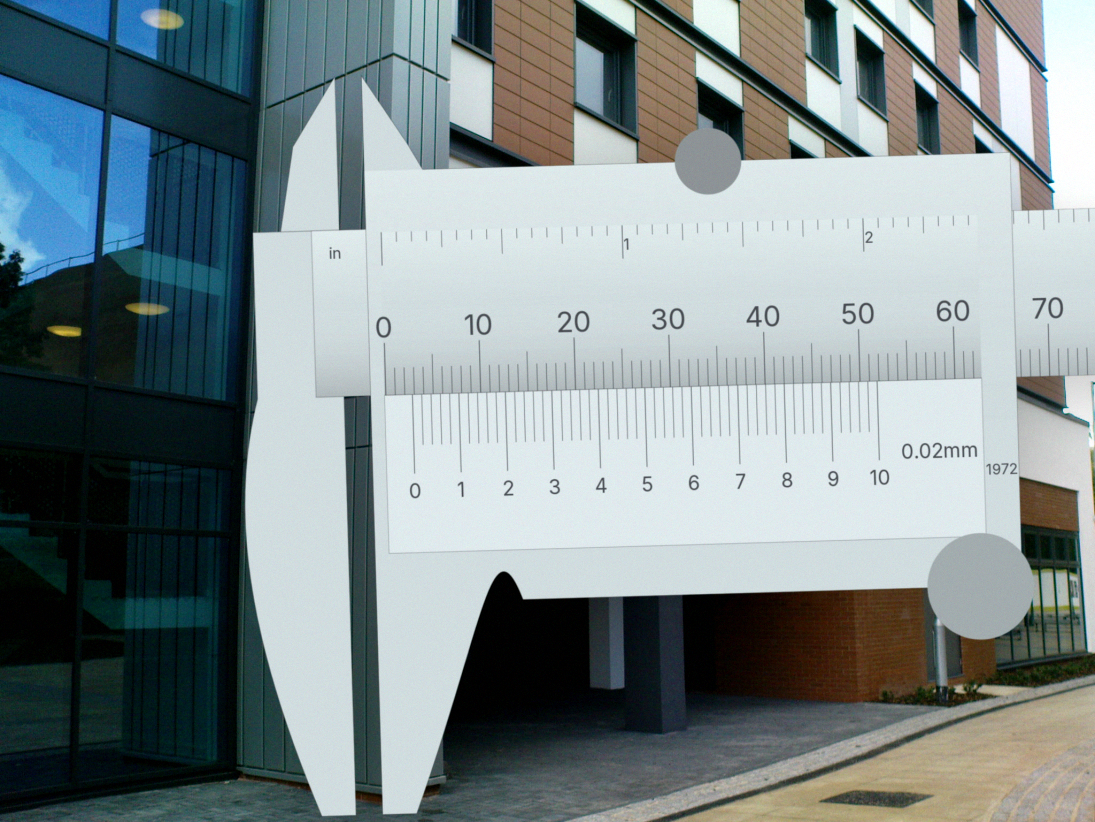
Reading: 2.8,mm
